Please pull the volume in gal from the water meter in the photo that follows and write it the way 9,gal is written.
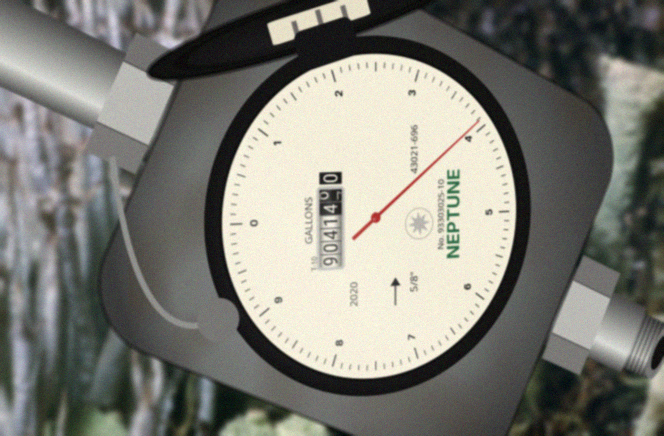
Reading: 9041463.9,gal
